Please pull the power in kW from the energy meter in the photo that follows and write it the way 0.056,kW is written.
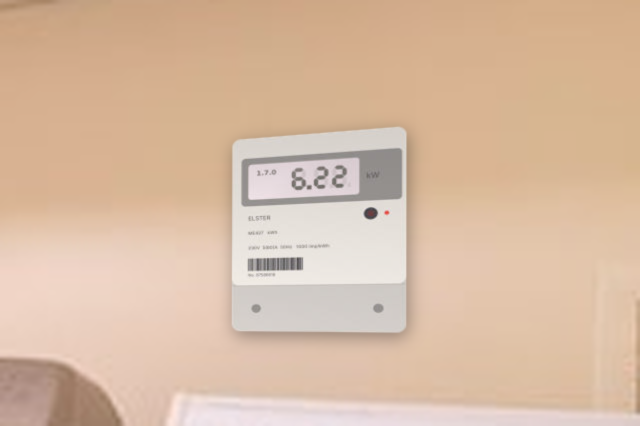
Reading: 6.22,kW
